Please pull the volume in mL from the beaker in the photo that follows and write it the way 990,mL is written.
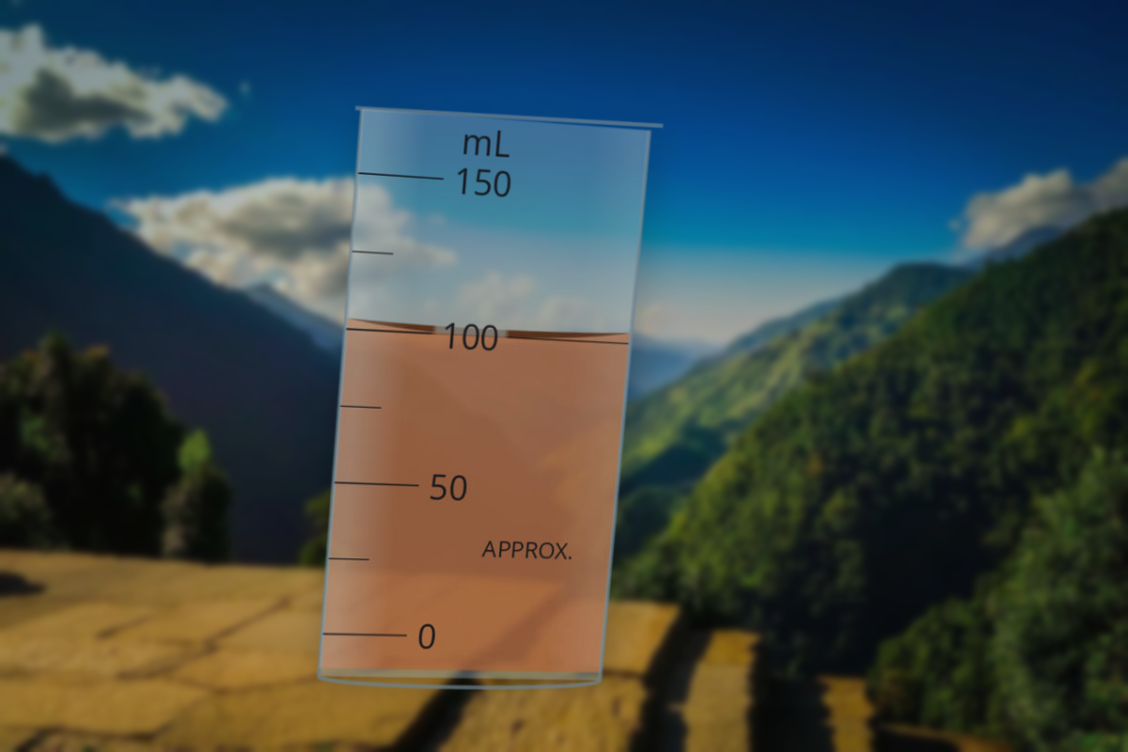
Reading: 100,mL
